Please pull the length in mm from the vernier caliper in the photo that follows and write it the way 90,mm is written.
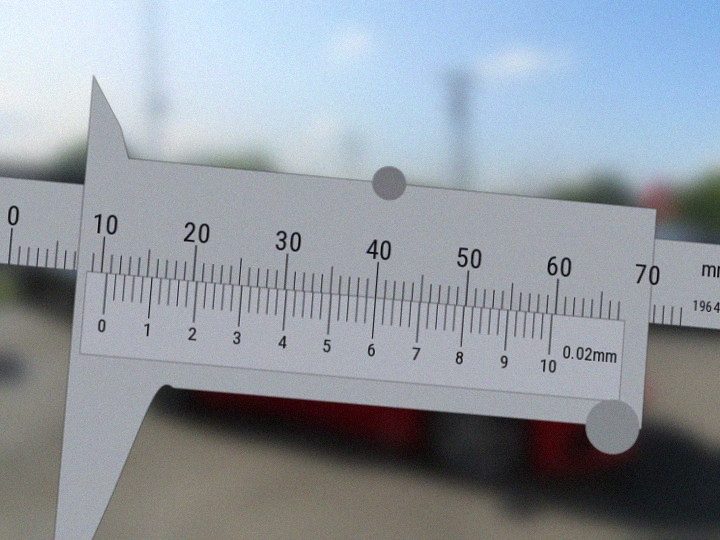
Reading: 10.6,mm
